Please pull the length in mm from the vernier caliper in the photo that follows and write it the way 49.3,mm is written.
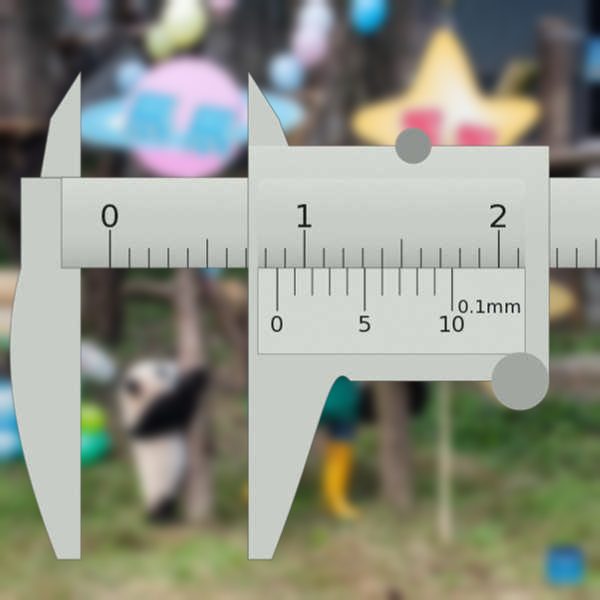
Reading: 8.6,mm
